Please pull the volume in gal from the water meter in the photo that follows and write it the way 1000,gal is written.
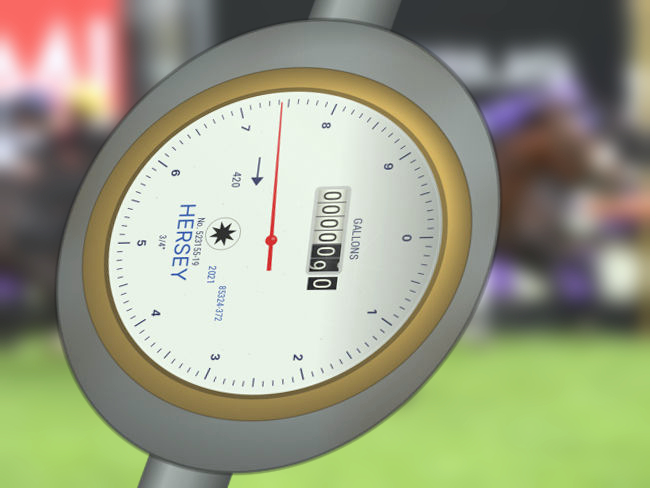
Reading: 87.4,gal
